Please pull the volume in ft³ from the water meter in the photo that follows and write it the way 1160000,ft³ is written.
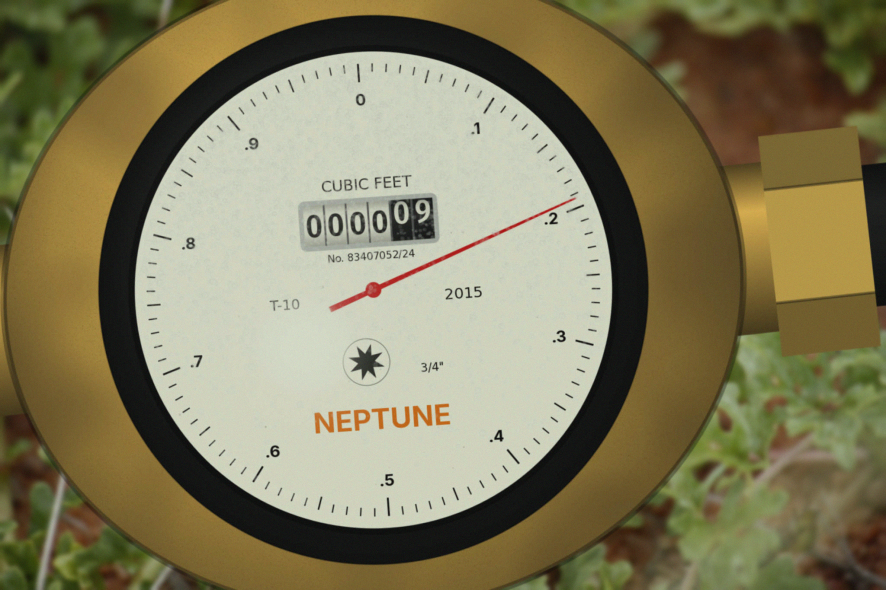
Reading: 9.19,ft³
